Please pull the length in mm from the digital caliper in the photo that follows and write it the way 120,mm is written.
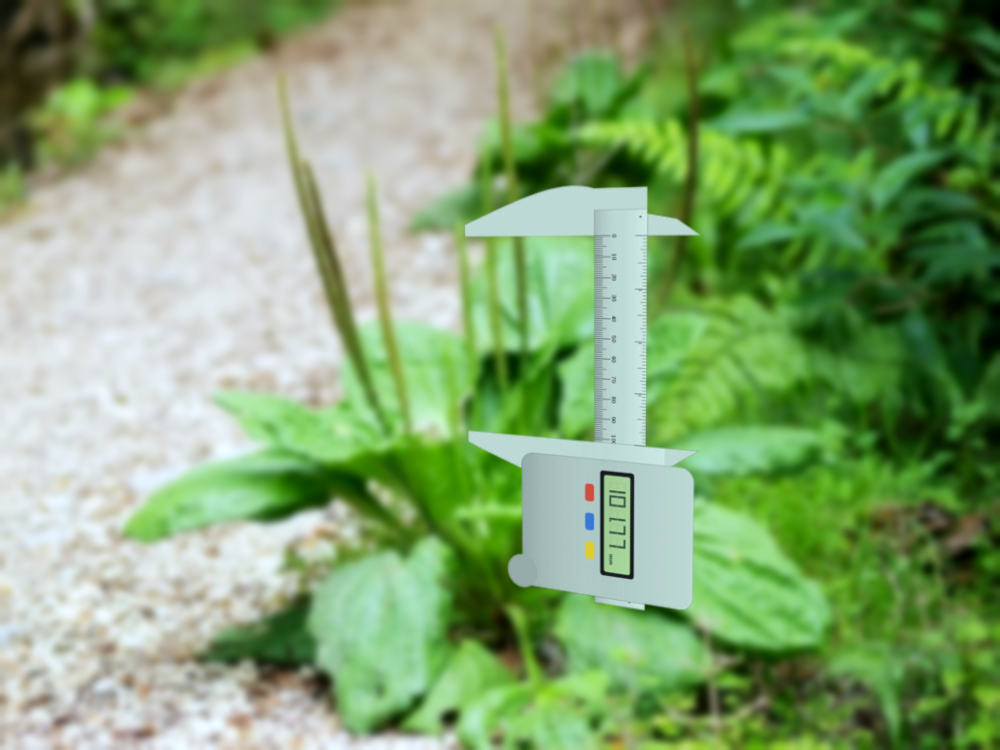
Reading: 101.77,mm
